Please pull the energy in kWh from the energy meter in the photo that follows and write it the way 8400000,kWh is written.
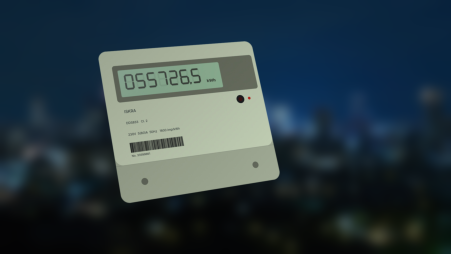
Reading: 55726.5,kWh
